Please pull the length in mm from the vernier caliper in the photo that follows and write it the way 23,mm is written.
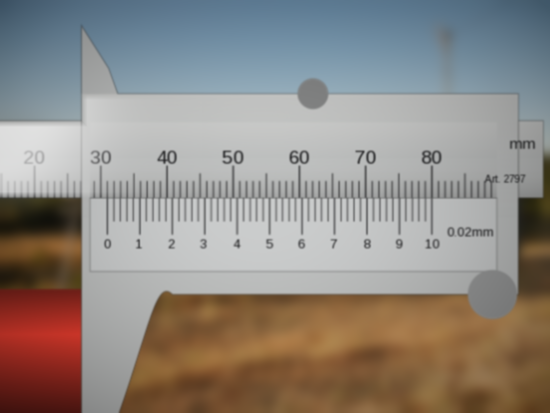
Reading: 31.0,mm
